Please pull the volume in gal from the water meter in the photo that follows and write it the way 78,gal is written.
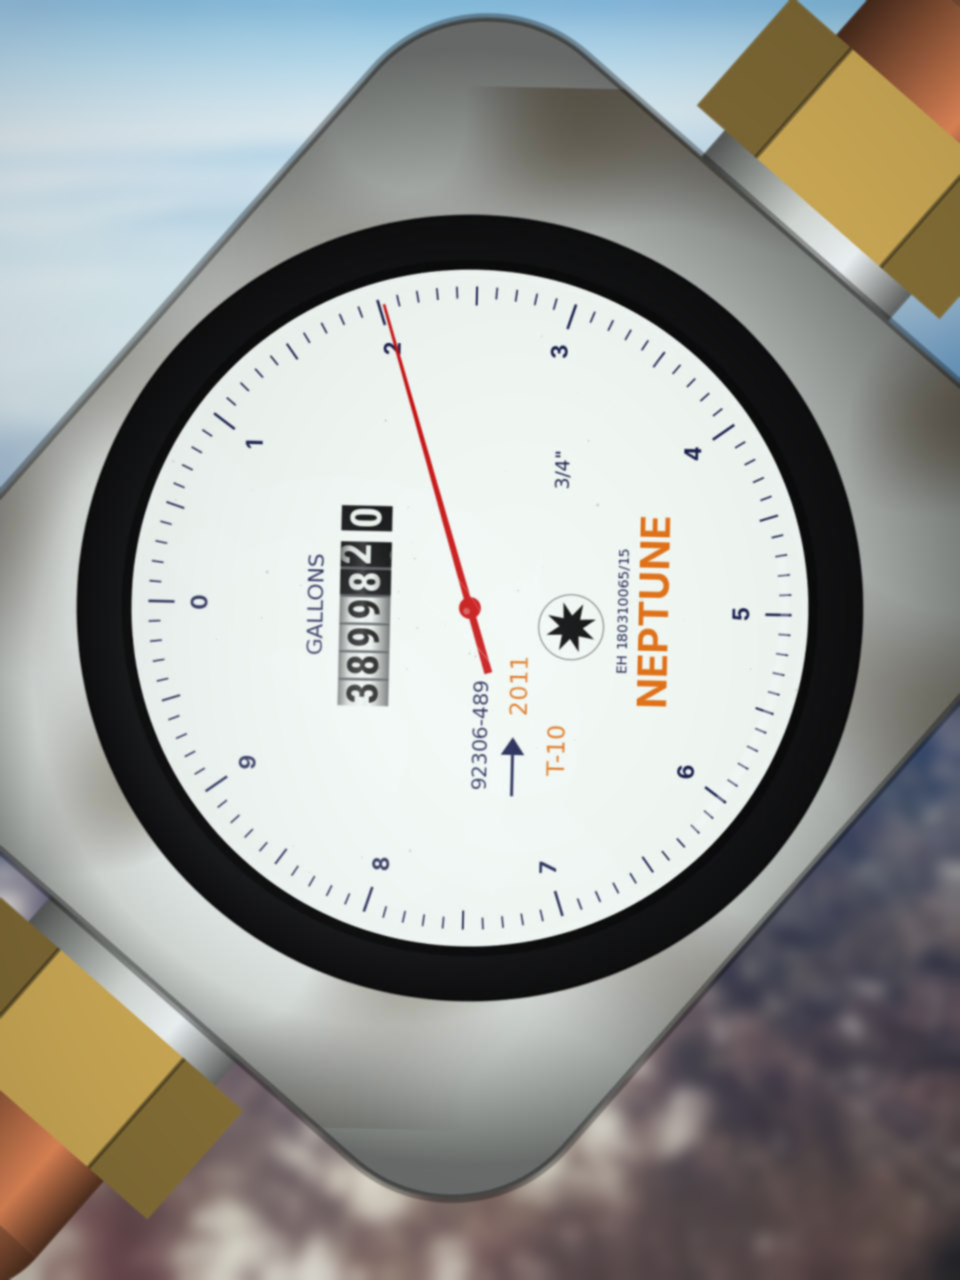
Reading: 3899822.0,gal
